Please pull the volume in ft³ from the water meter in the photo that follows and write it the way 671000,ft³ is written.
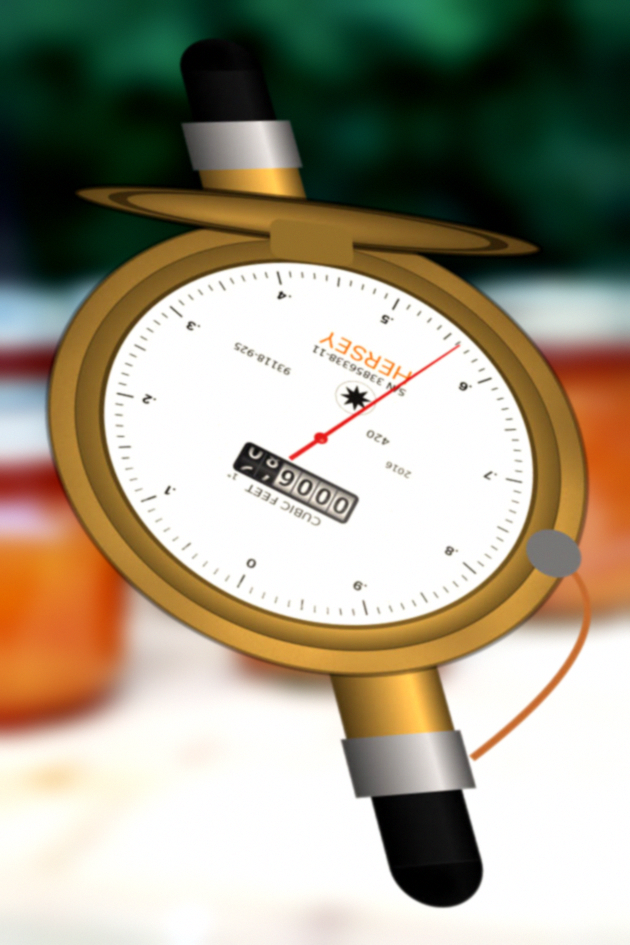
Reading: 679.56,ft³
